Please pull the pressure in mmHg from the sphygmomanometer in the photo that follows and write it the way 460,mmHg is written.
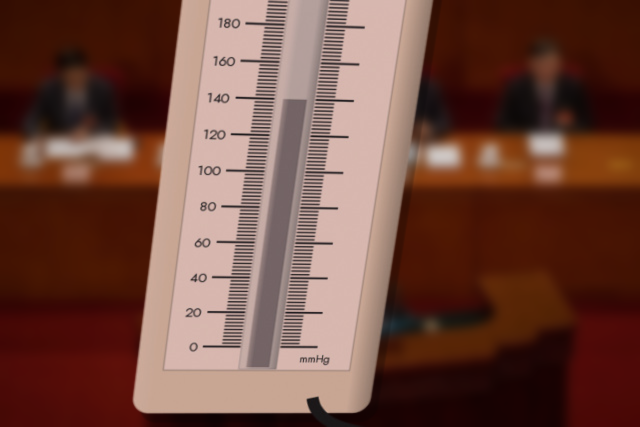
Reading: 140,mmHg
